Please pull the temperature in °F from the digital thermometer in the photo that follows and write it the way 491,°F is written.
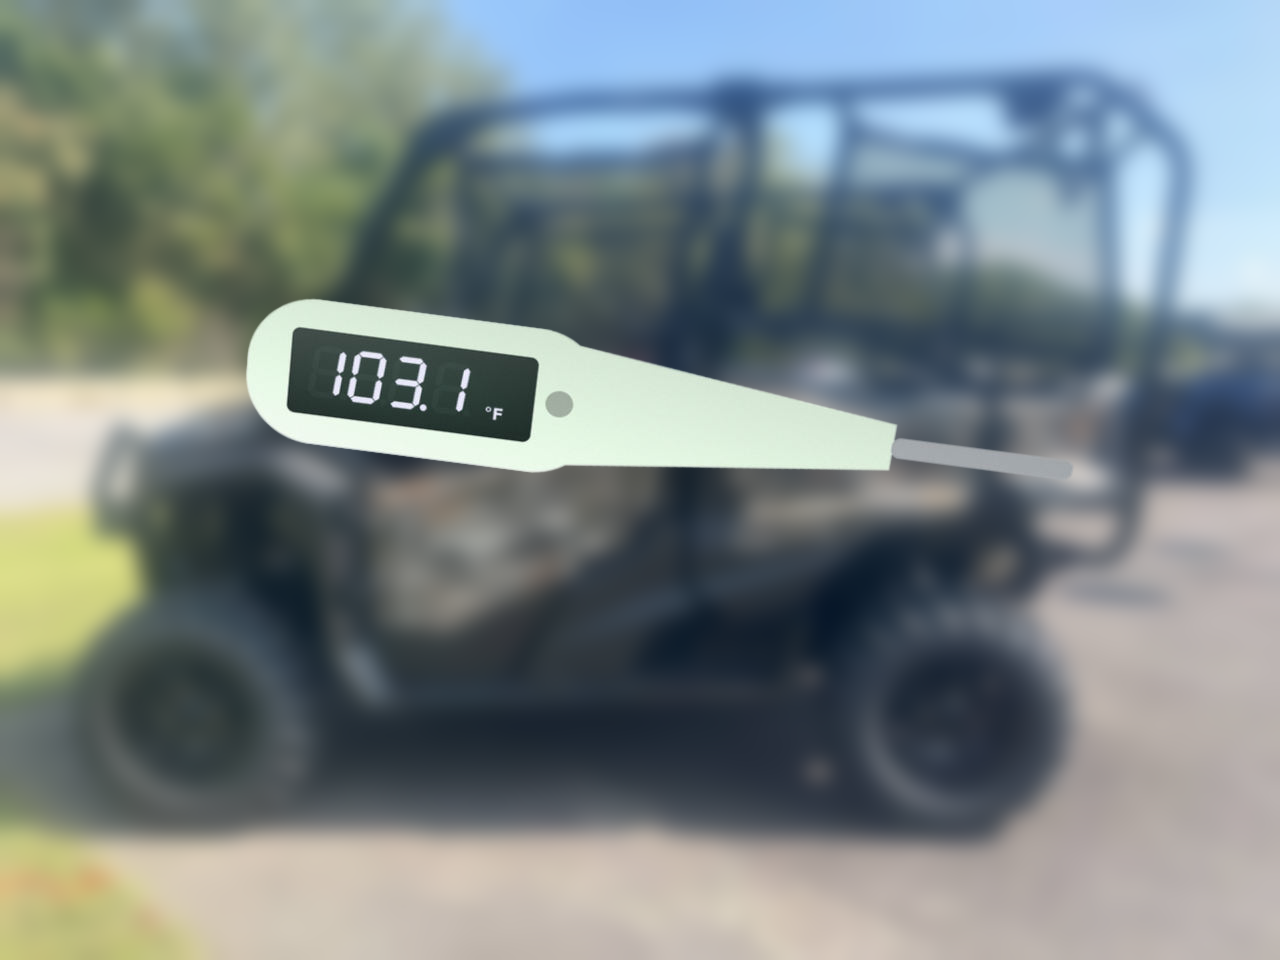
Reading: 103.1,°F
